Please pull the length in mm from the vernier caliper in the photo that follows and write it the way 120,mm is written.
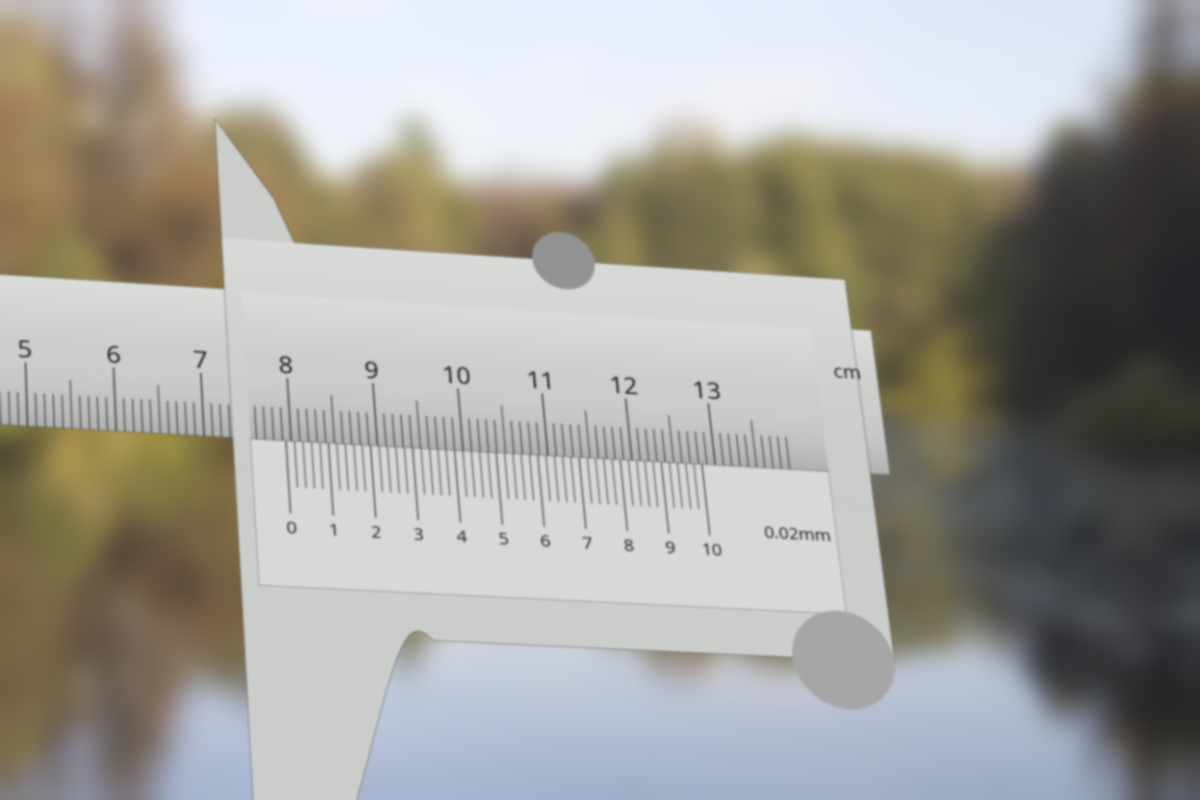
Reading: 79.4,mm
